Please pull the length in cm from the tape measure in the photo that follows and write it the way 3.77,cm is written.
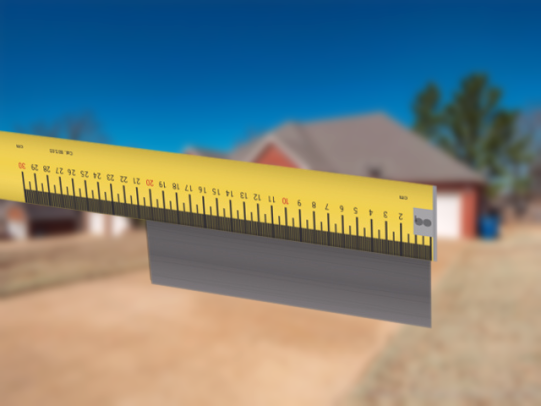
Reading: 20.5,cm
